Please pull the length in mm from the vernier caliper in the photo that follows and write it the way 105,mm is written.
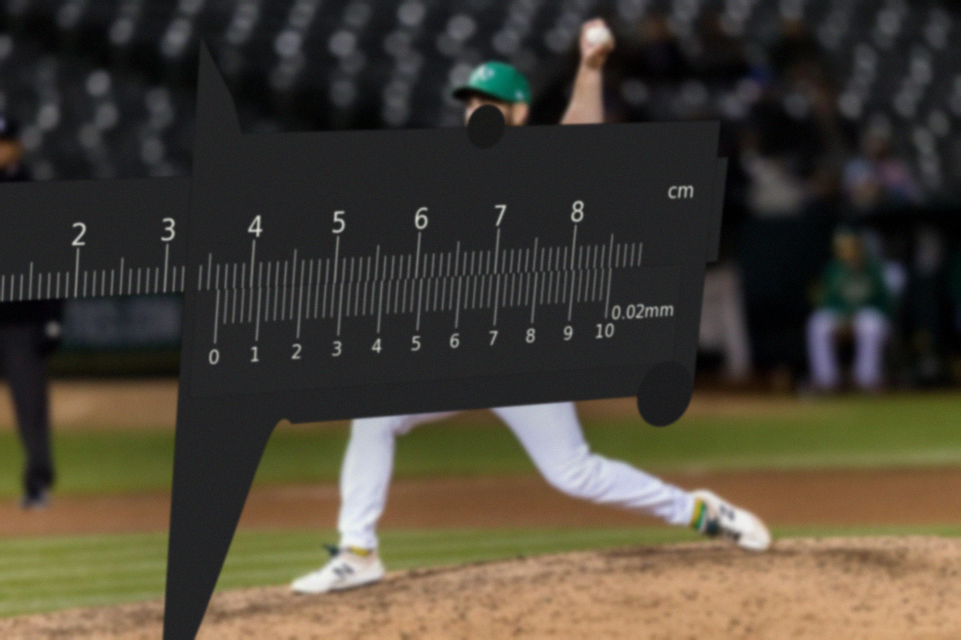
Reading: 36.2,mm
